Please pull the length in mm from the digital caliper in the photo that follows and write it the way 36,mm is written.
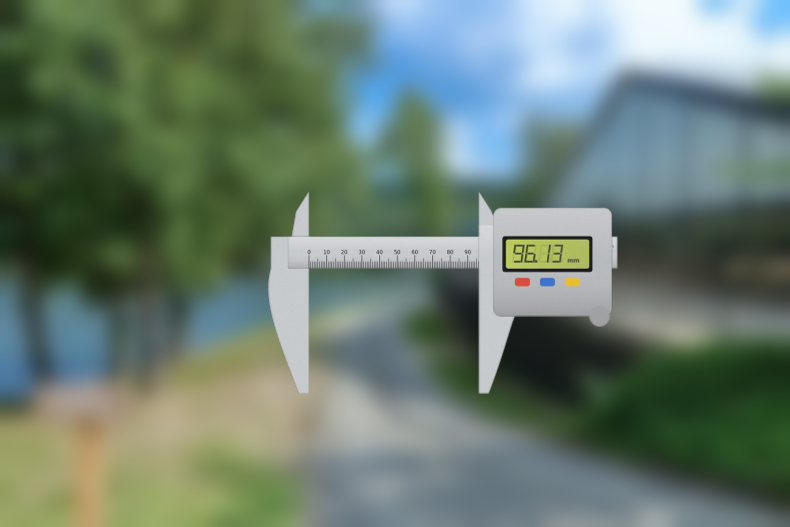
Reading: 96.13,mm
